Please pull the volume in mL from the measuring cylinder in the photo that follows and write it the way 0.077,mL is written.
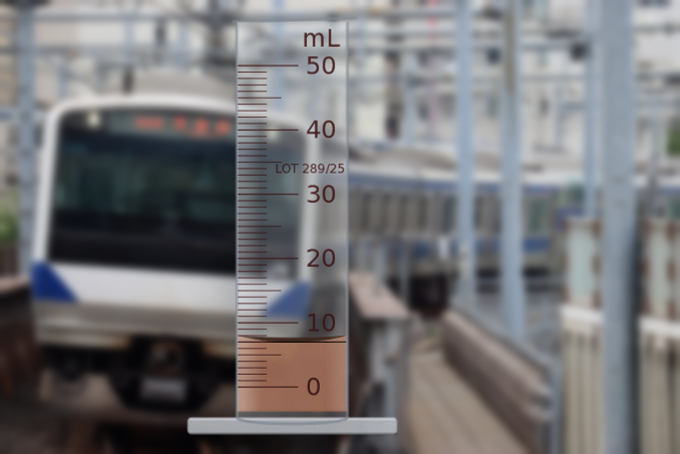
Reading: 7,mL
